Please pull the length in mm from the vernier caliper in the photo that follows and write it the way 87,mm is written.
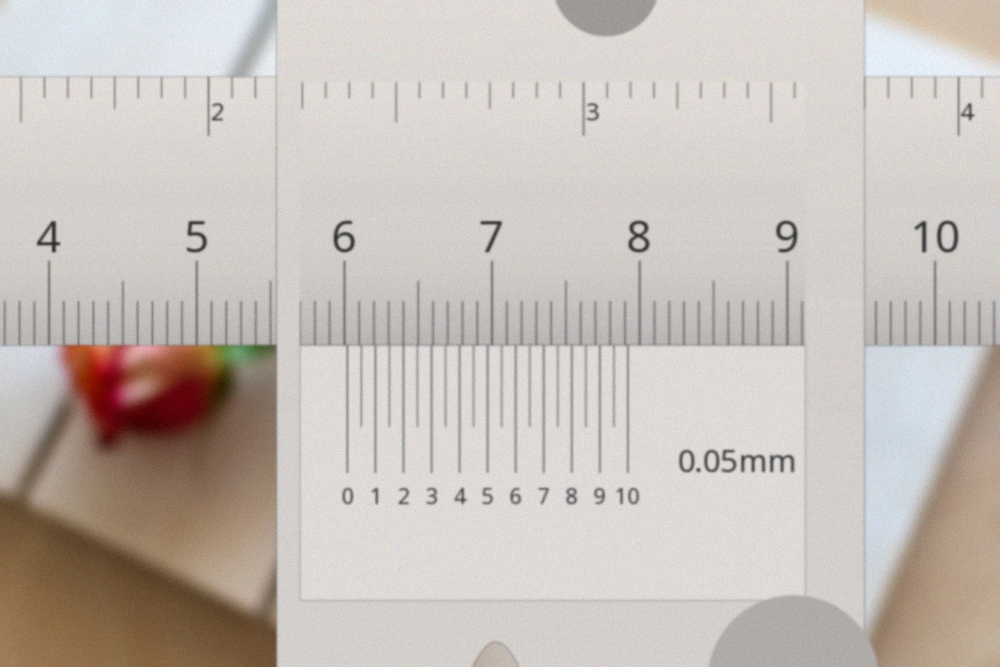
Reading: 60.2,mm
